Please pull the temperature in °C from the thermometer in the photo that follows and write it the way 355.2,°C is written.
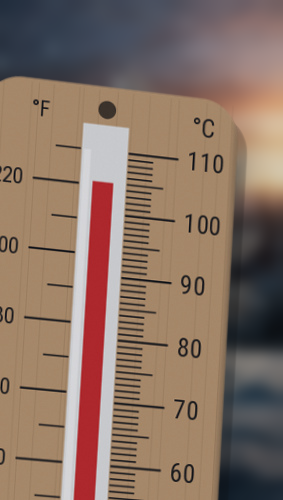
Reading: 105,°C
